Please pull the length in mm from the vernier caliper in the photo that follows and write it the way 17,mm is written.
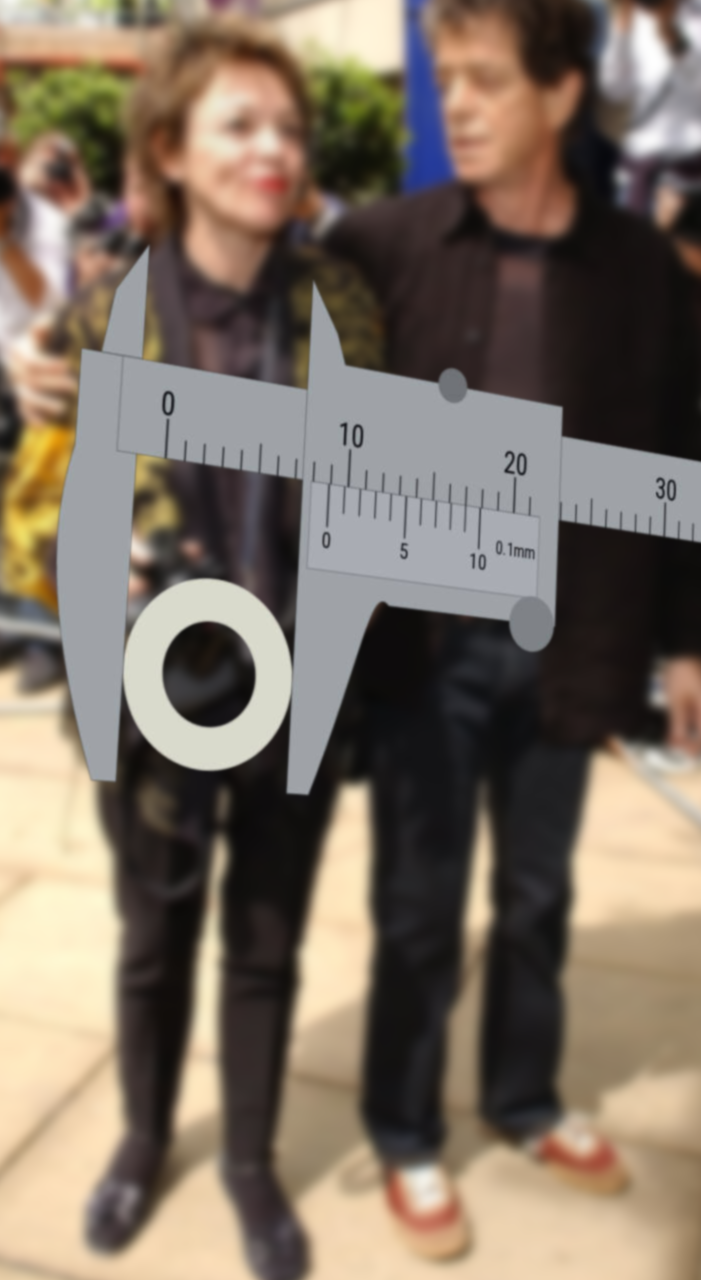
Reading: 8.9,mm
